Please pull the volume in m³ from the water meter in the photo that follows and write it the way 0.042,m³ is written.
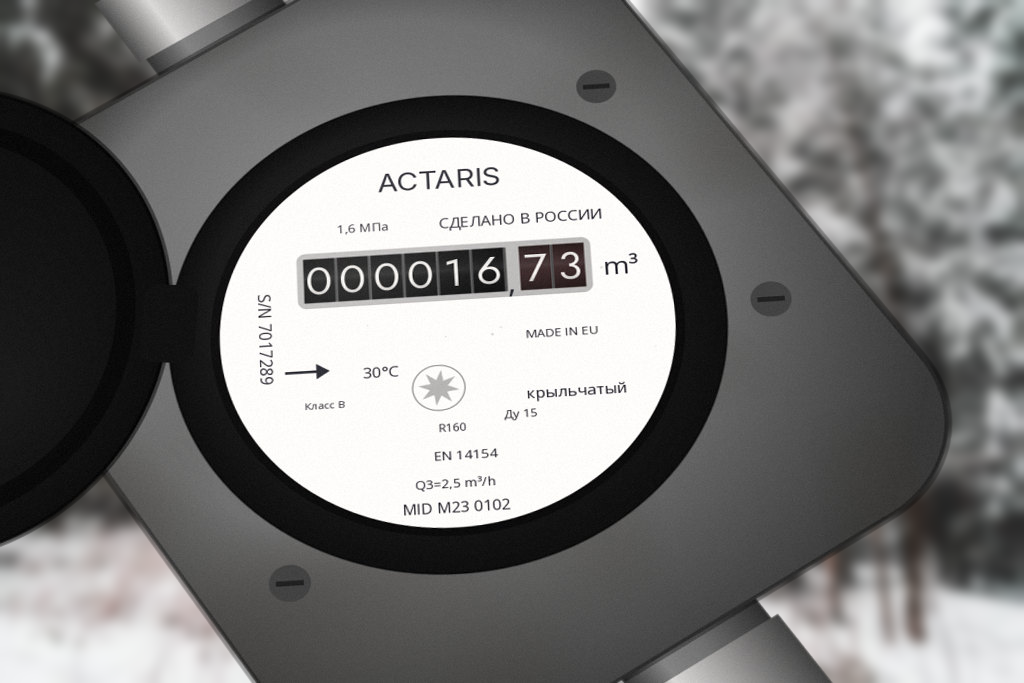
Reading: 16.73,m³
